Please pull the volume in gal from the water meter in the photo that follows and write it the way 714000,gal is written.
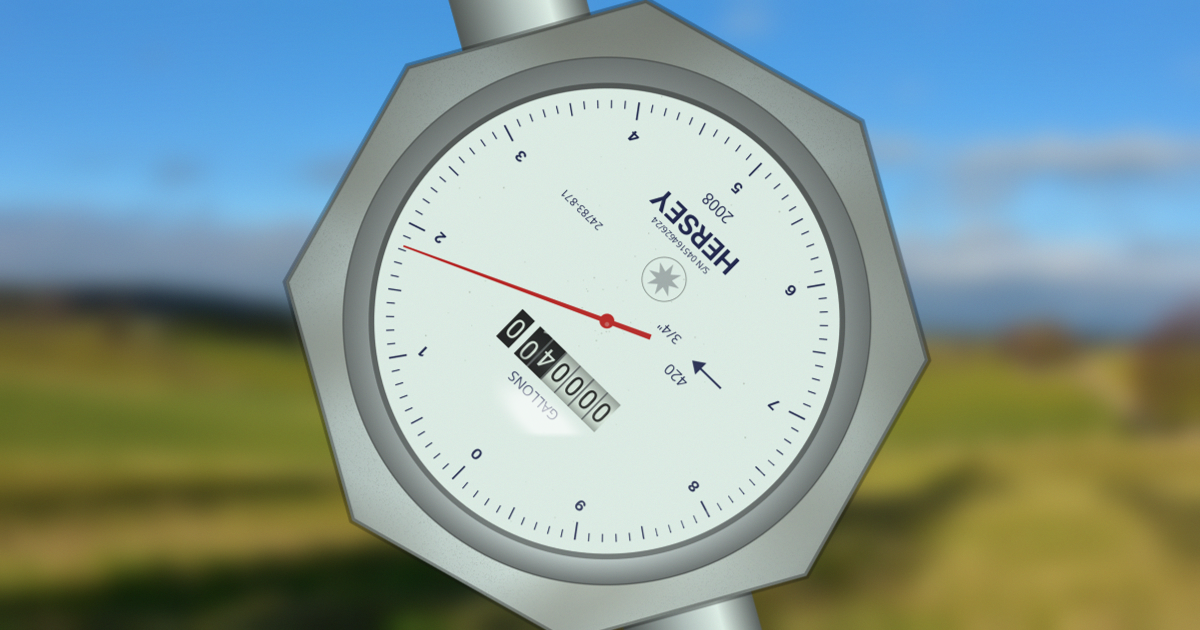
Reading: 401.8,gal
